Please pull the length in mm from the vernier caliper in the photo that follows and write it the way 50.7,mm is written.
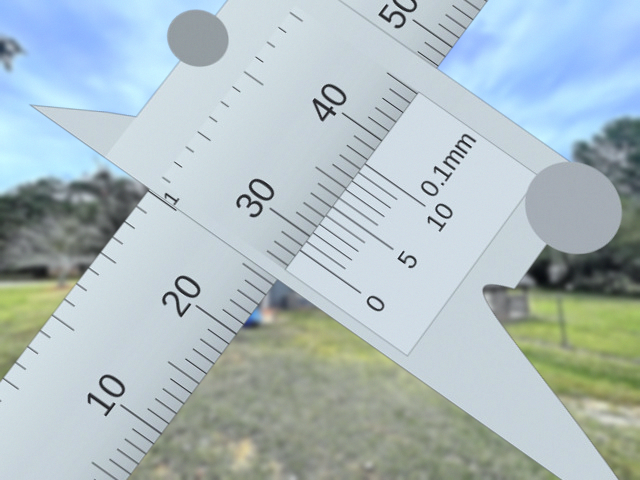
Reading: 28.6,mm
